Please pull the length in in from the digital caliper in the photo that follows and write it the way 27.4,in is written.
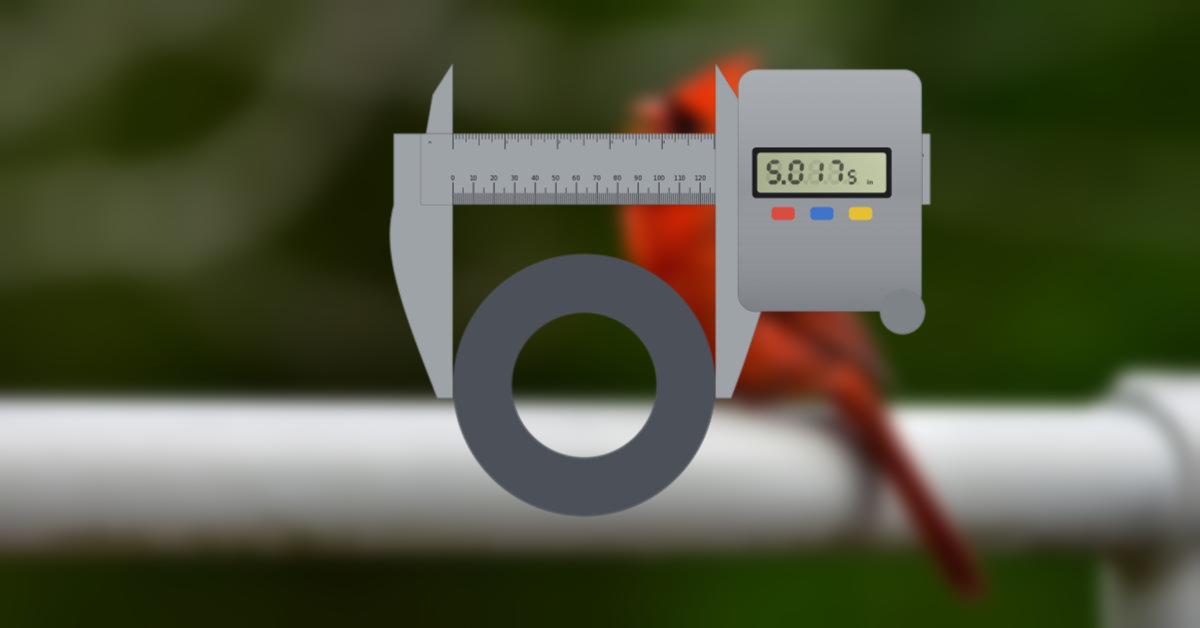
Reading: 5.0175,in
